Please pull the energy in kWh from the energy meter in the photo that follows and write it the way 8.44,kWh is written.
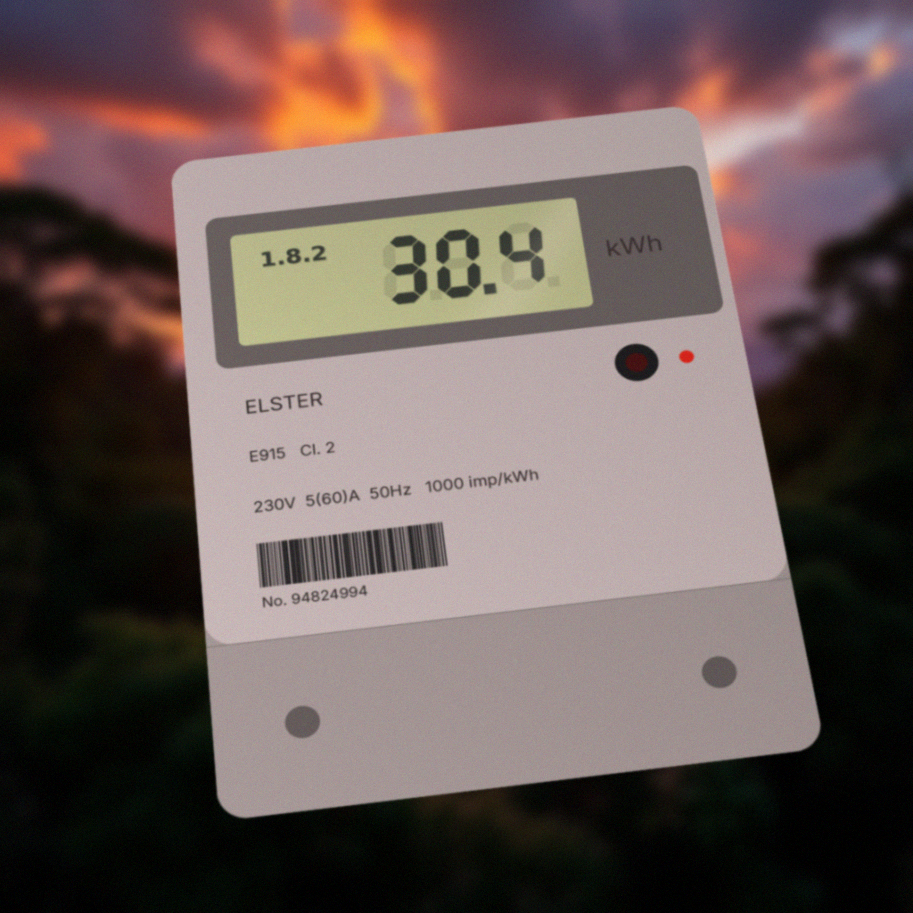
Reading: 30.4,kWh
